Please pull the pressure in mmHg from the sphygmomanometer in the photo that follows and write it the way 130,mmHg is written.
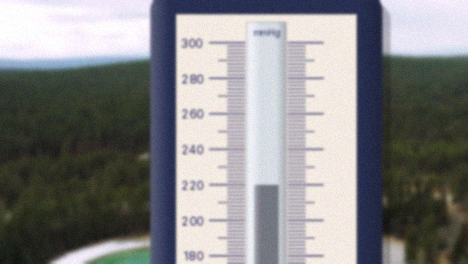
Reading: 220,mmHg
